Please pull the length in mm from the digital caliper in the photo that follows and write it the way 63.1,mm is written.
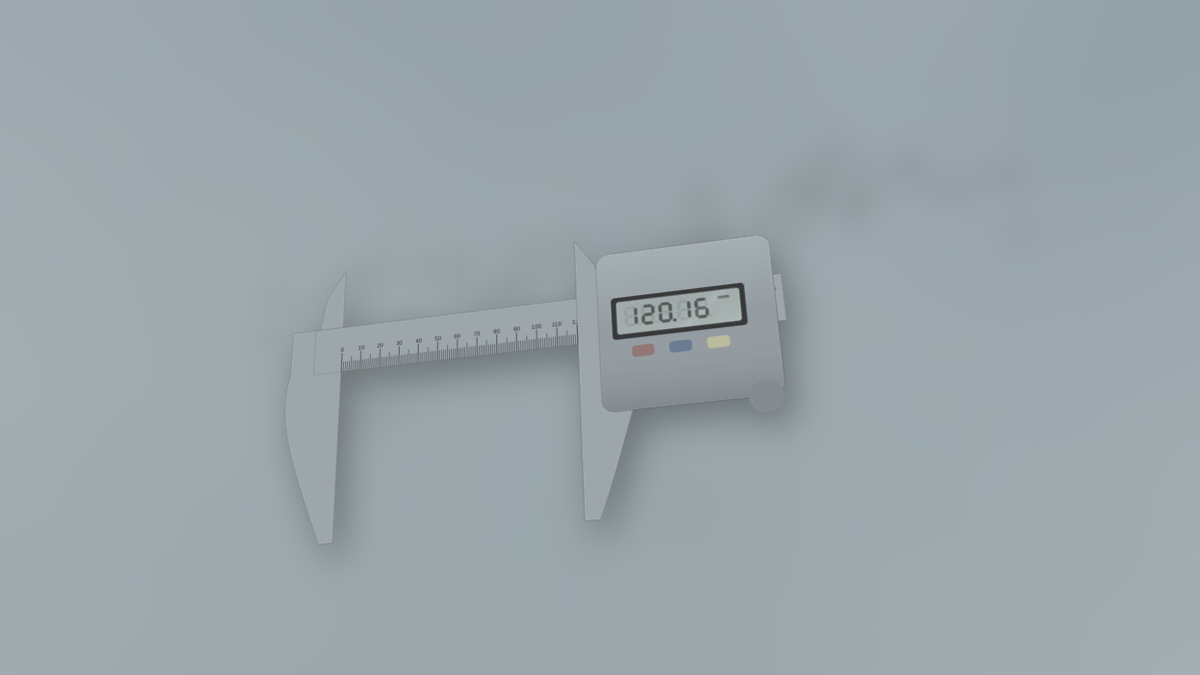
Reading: 120.16,mm
